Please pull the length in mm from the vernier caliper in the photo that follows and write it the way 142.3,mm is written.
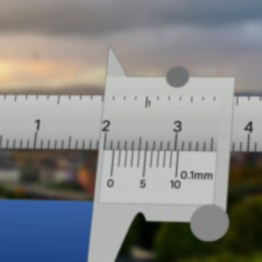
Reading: 21.4,mm
